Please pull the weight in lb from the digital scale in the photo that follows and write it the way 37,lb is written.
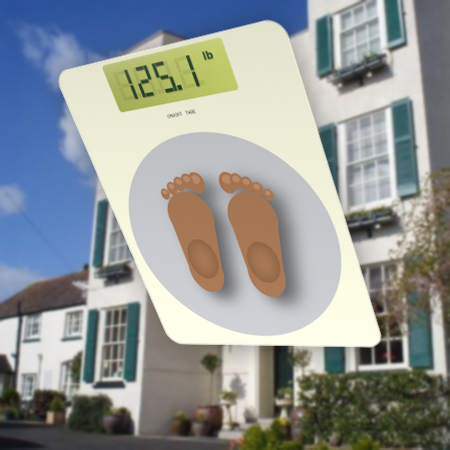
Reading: 125.1,lb
